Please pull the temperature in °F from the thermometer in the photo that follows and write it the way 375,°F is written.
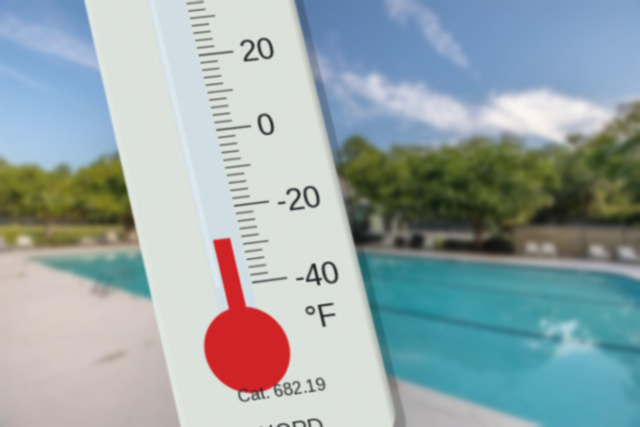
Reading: -28,°F
